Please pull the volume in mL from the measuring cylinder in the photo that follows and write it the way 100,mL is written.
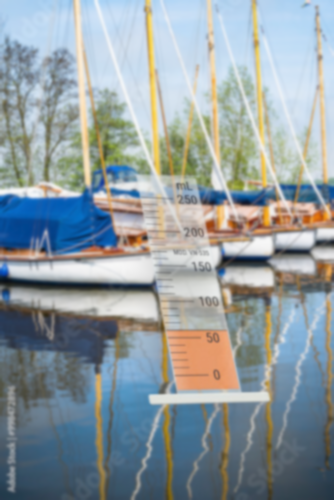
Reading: 60,mL
